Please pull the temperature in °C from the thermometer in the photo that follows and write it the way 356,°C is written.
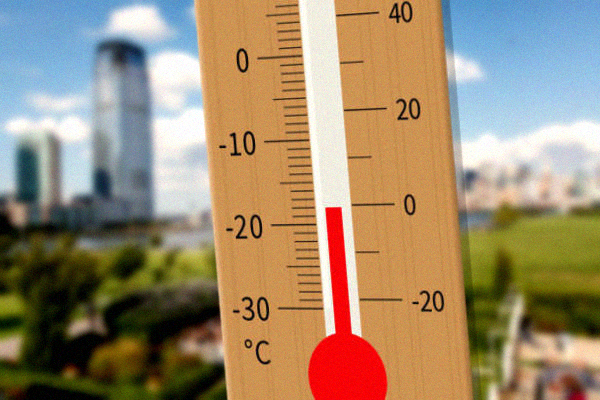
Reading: -18,°C
